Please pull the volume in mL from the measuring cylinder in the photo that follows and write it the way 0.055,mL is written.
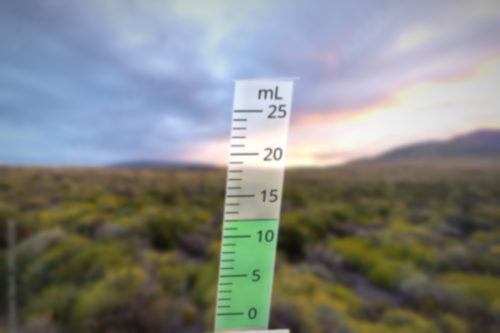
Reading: 12,mL
